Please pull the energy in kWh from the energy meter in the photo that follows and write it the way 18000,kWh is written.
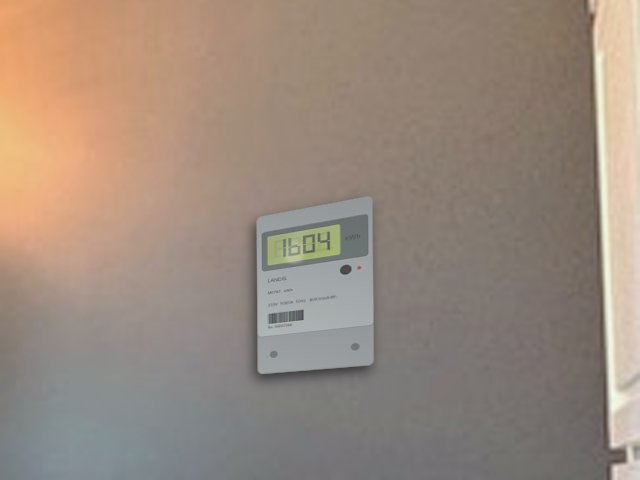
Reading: 1604,kWh
